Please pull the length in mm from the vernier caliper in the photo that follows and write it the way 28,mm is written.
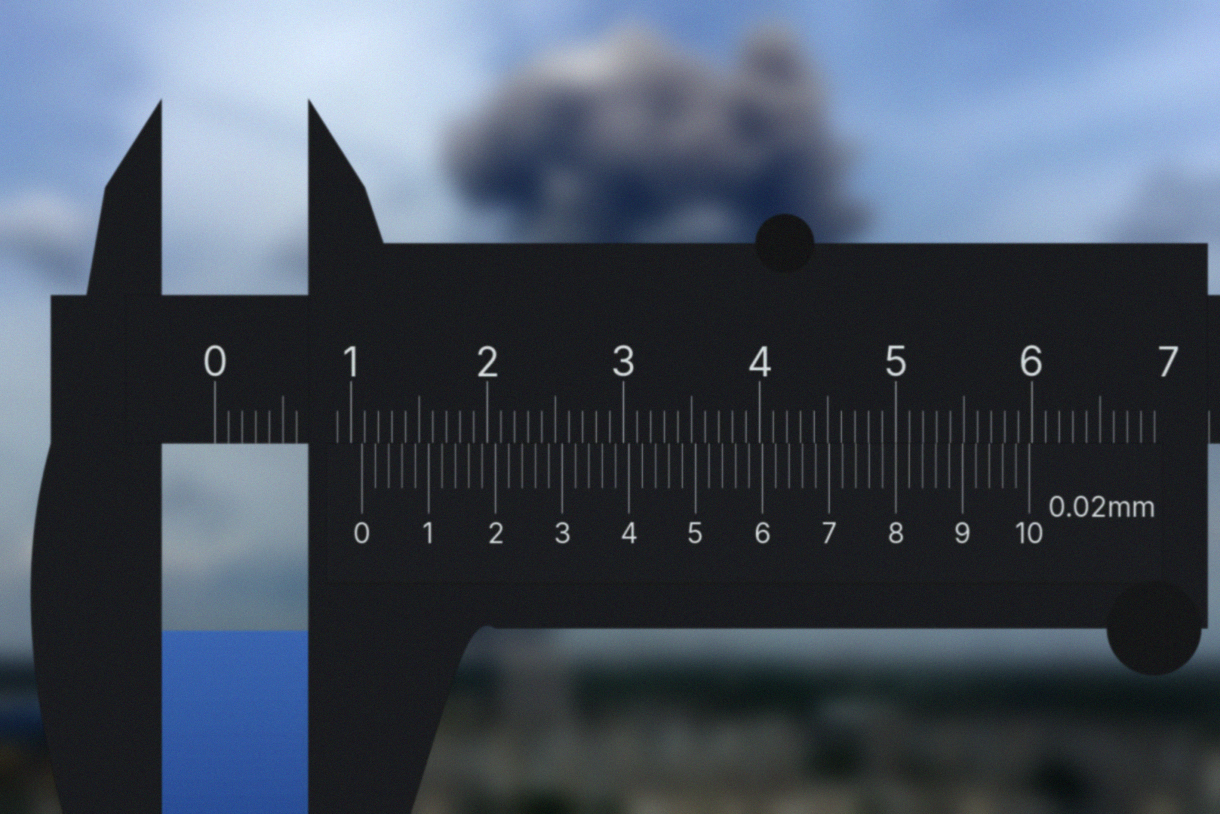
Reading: 10.8,mm
